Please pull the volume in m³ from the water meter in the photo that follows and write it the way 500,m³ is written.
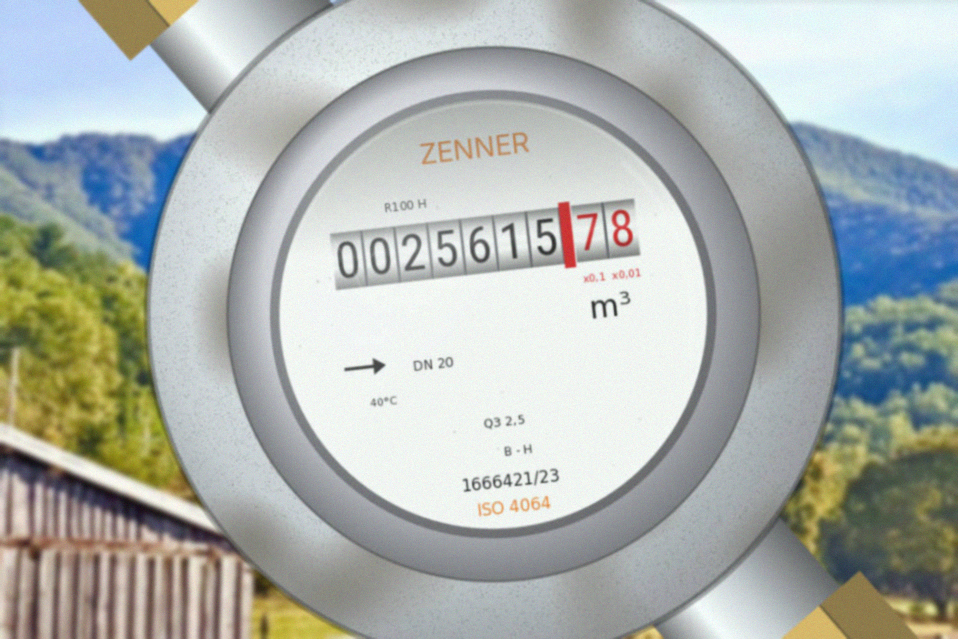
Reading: 25615.78,m³
